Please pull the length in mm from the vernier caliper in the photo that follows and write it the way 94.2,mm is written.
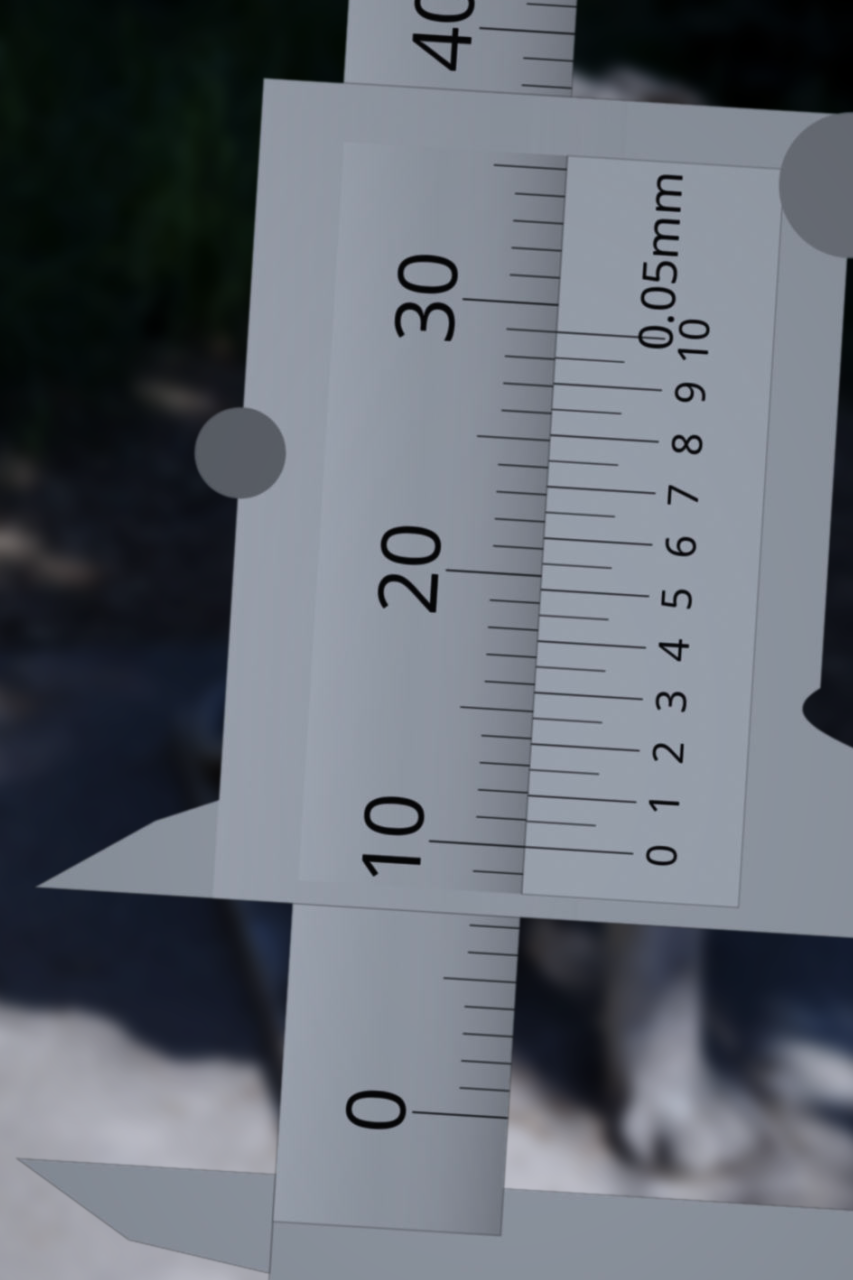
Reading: 10.0,mm
